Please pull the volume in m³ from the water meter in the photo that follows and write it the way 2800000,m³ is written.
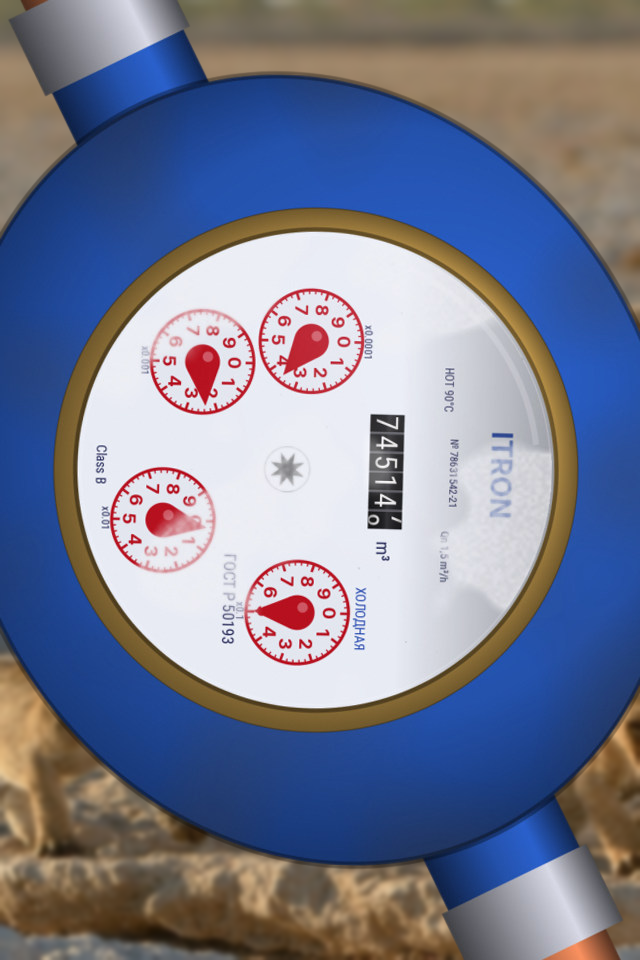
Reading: 745147.5023,m³
